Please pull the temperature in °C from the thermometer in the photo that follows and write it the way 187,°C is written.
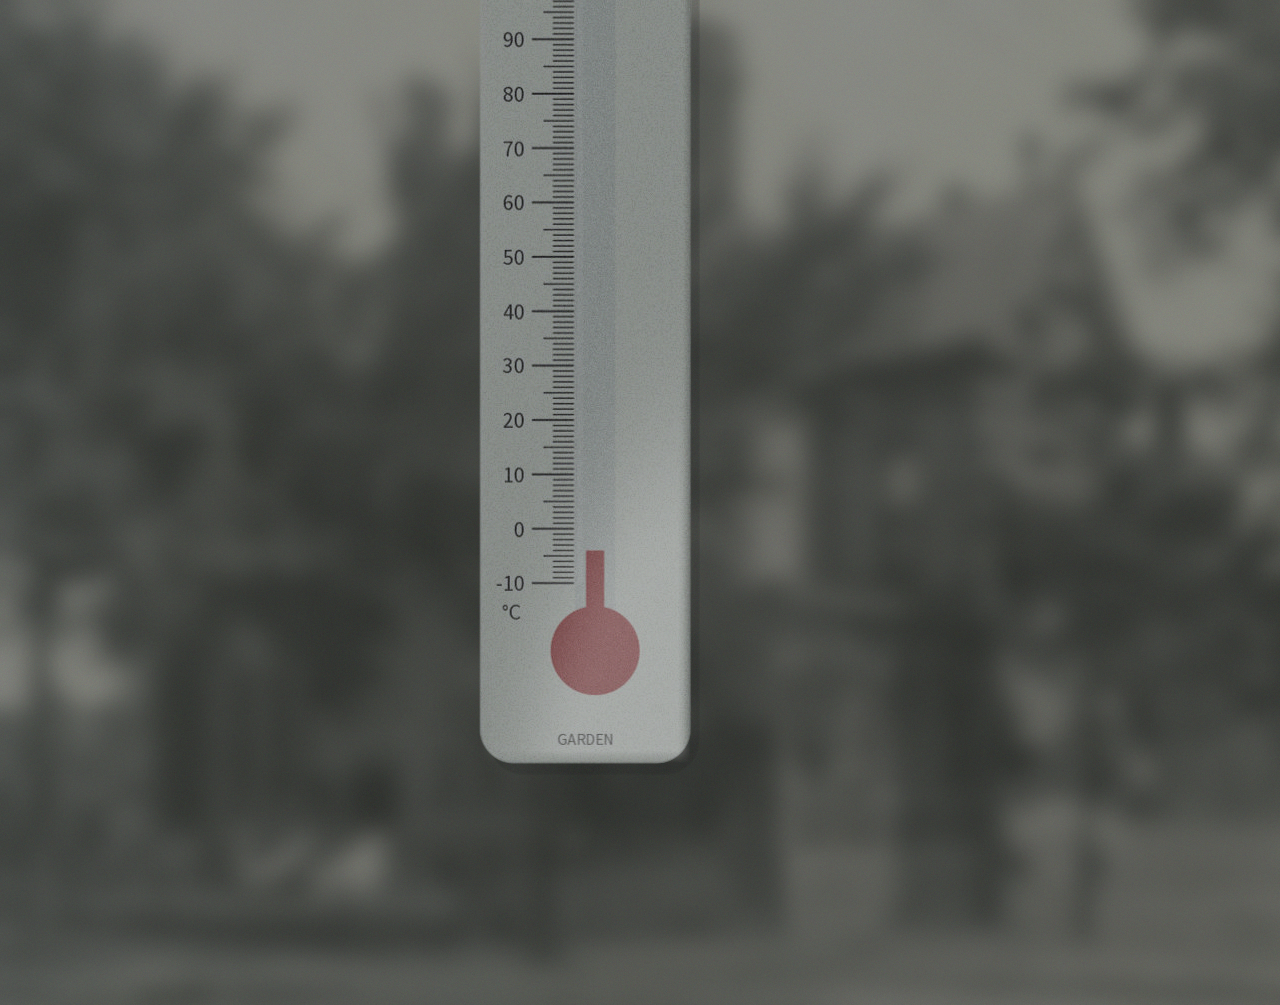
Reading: -4,°C
